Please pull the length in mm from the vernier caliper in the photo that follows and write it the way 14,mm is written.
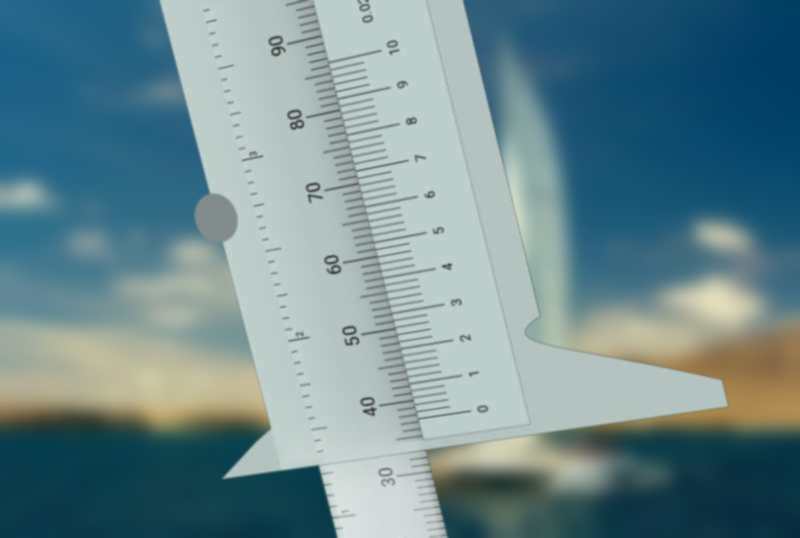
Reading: 37.4,mm
